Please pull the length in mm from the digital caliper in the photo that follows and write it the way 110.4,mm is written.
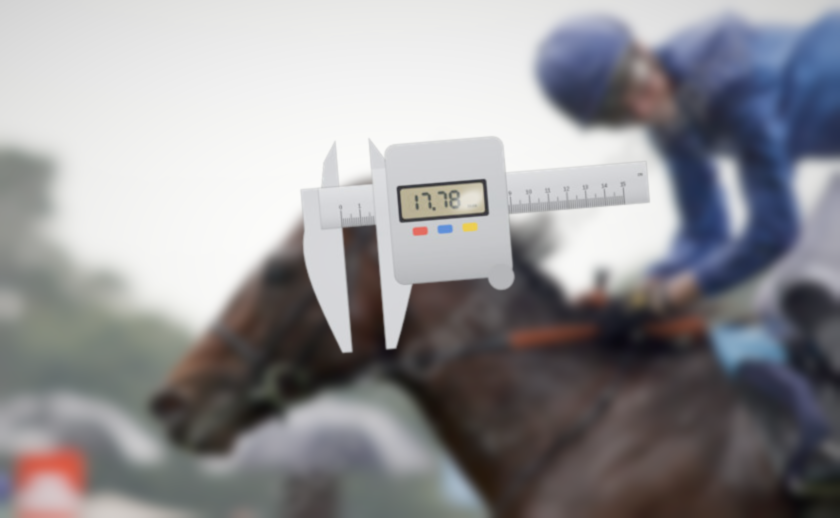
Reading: 17.78,mm
